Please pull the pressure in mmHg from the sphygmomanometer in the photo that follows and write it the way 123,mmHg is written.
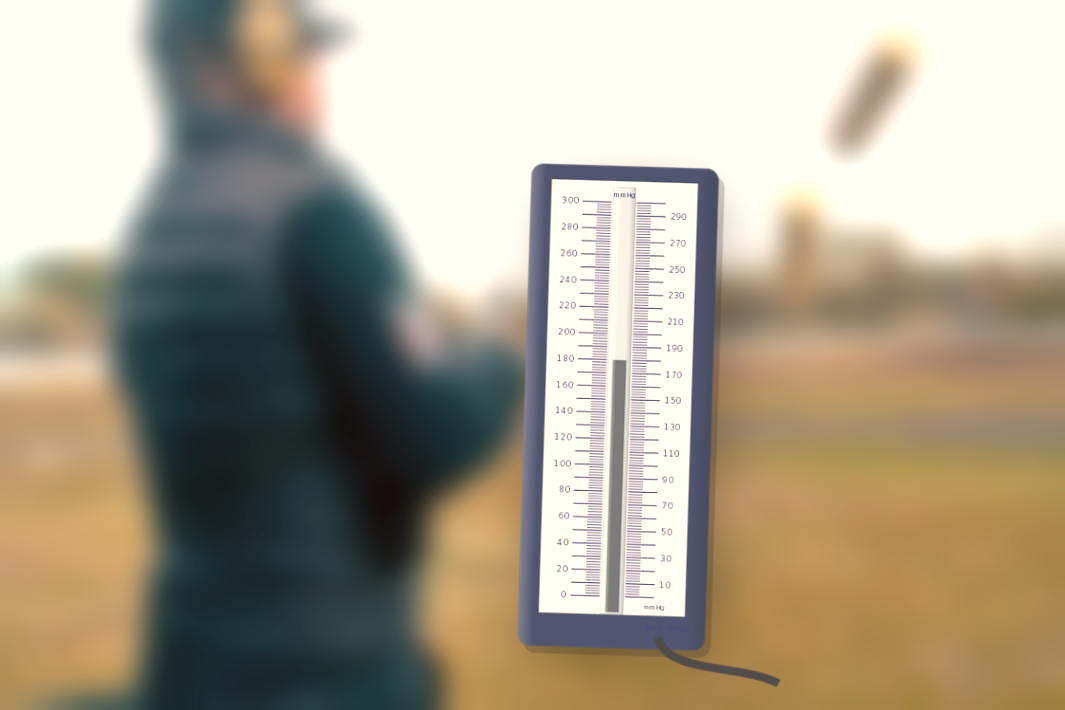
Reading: 180,mmHg
